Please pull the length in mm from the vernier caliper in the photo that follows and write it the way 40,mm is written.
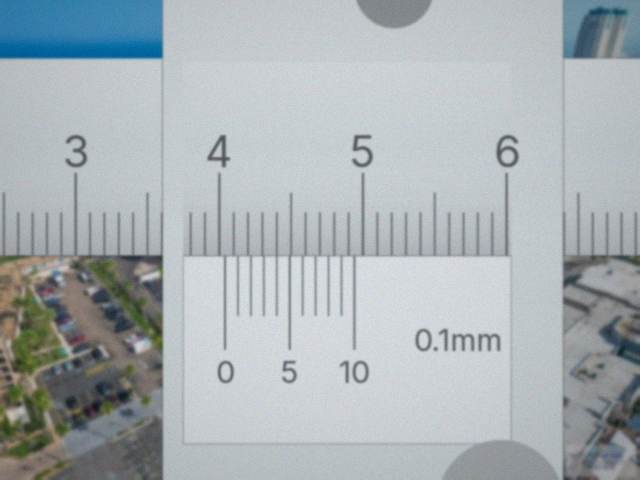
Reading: 40.4,mm
